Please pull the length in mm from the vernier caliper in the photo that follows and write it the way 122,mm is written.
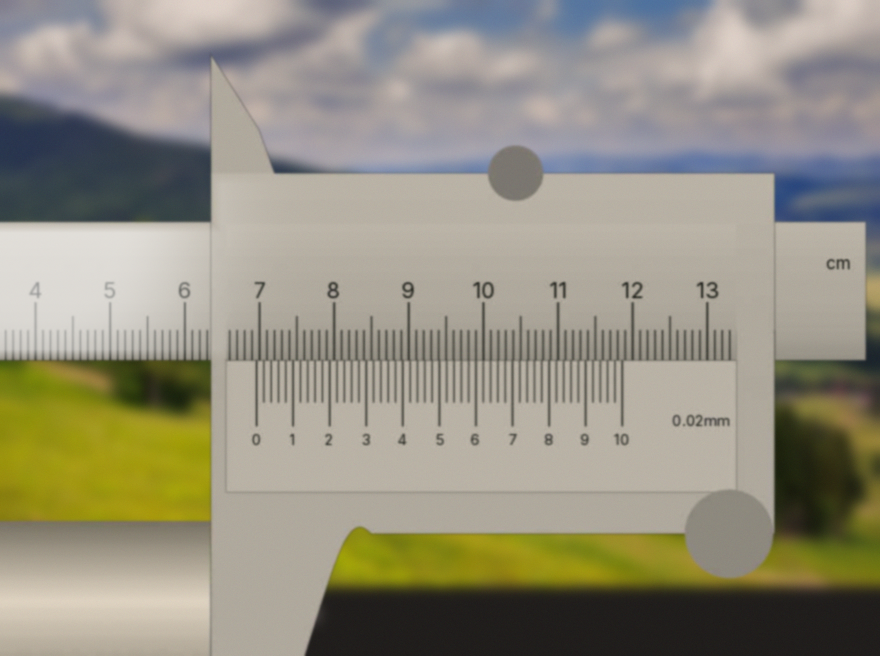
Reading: 69.6,mm
